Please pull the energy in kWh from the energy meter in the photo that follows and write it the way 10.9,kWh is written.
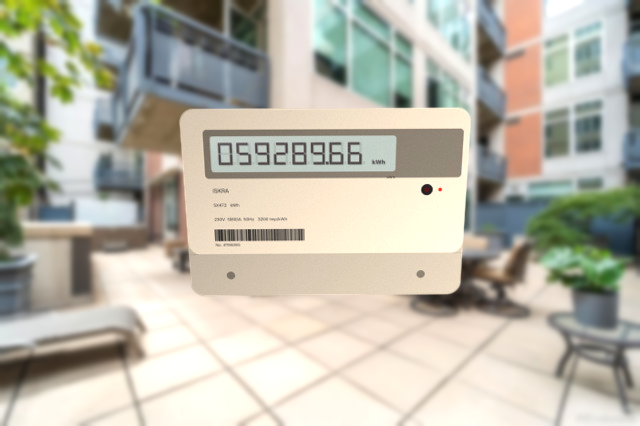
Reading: 59289.66,kWh
